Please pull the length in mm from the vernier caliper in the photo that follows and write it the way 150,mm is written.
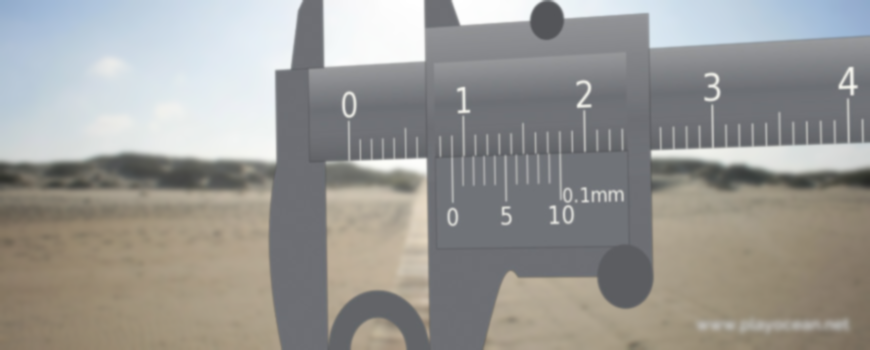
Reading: 9.0,mm
